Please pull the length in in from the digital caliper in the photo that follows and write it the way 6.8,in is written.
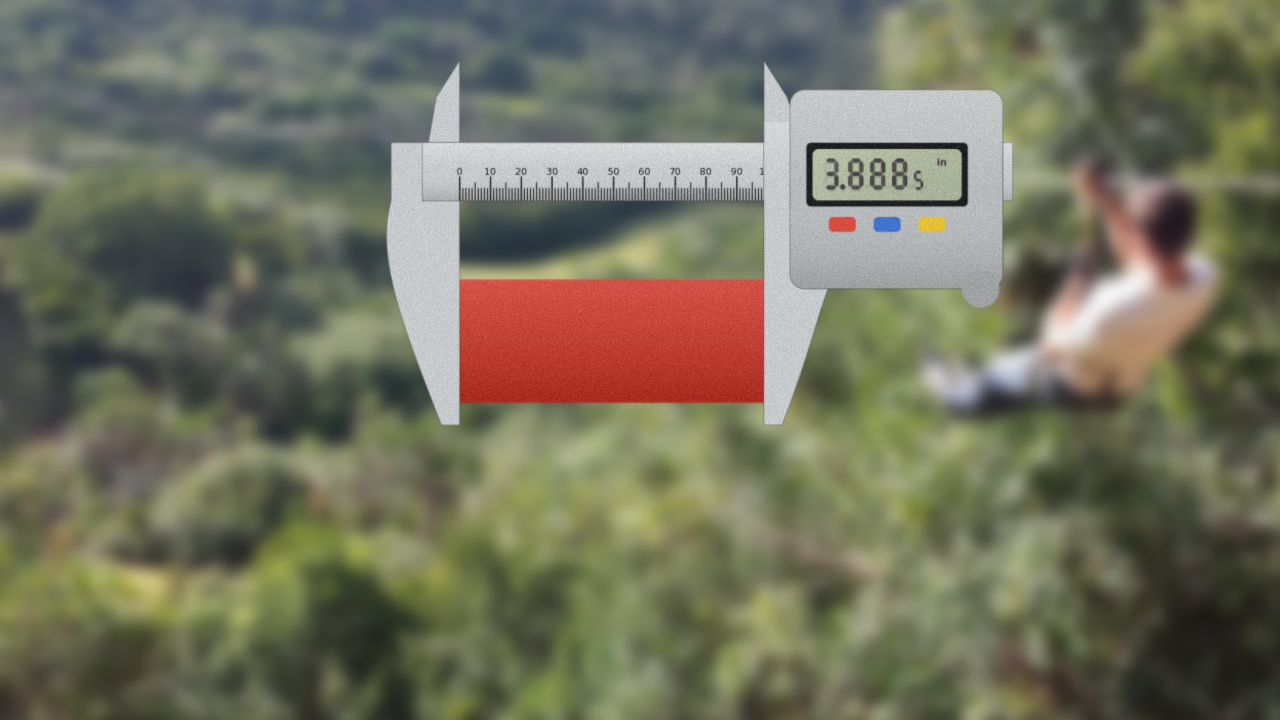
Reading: 3.8885,in
